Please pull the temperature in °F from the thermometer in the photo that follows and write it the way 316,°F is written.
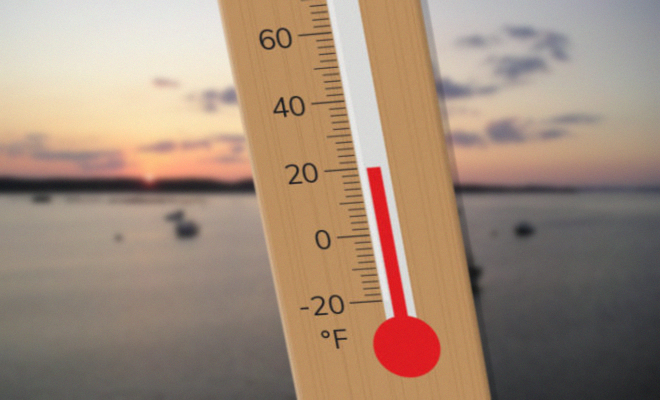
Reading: 20,°F
